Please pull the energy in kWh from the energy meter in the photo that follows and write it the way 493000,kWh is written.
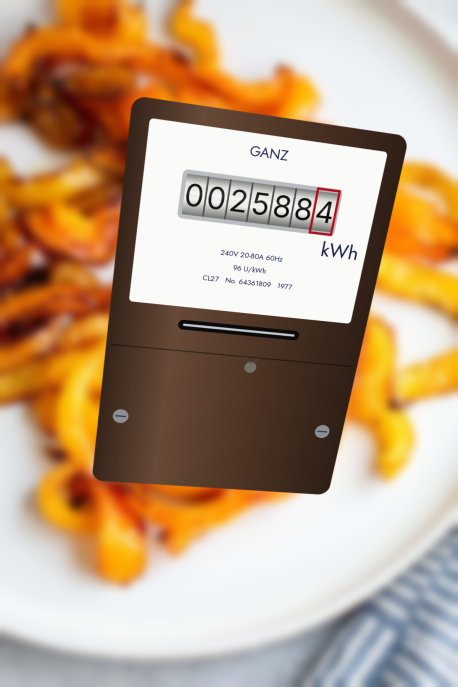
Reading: 2588.4,kWh
